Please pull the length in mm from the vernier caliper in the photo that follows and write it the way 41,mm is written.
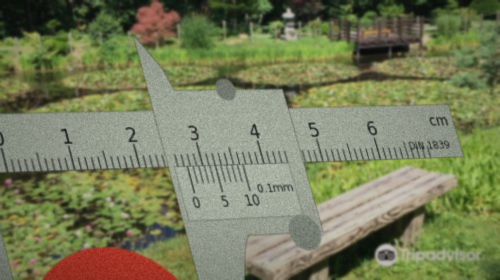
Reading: 27.5,mm
